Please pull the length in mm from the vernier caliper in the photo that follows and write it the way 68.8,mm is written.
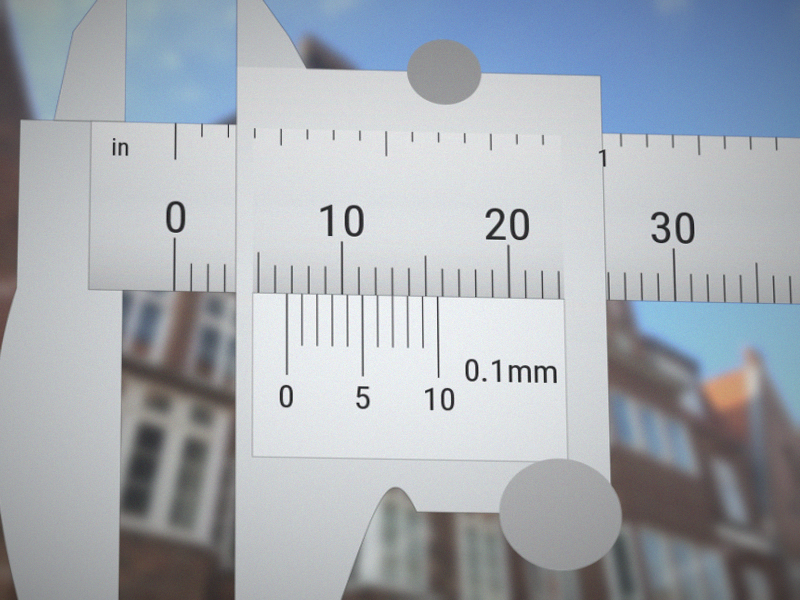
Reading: 6.7,mm
